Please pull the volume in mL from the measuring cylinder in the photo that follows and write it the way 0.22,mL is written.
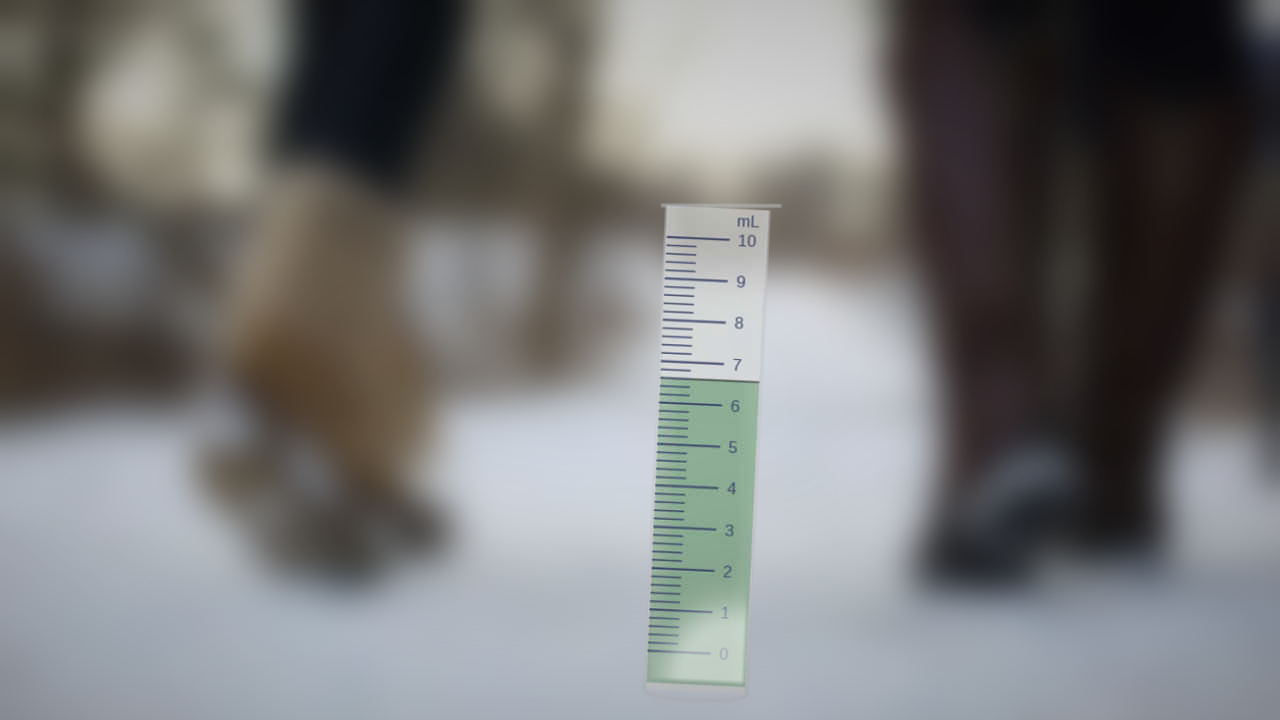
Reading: 6.6,mL
